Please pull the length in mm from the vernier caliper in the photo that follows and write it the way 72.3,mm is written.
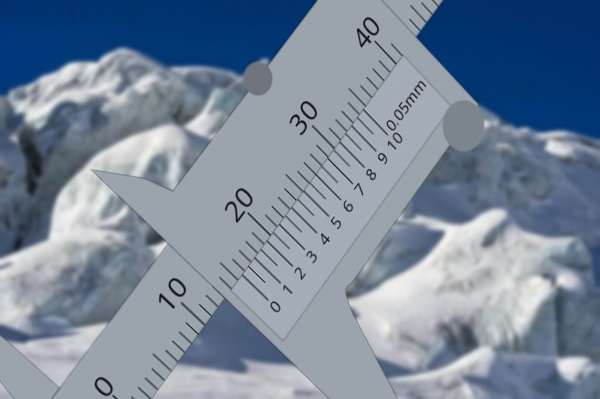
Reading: 15.6,mm
